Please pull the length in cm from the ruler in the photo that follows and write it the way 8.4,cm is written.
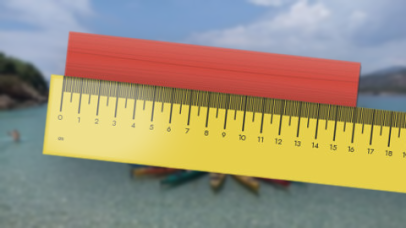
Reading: 16,cm
